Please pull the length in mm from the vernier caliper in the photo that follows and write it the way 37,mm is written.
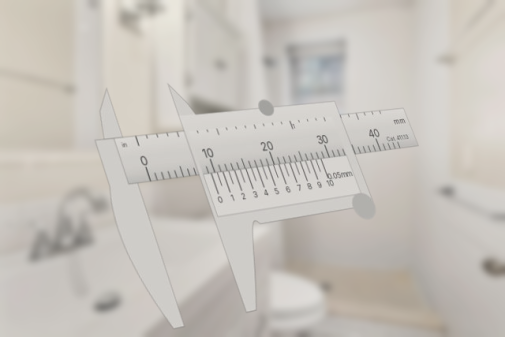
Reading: 9.4,mm
